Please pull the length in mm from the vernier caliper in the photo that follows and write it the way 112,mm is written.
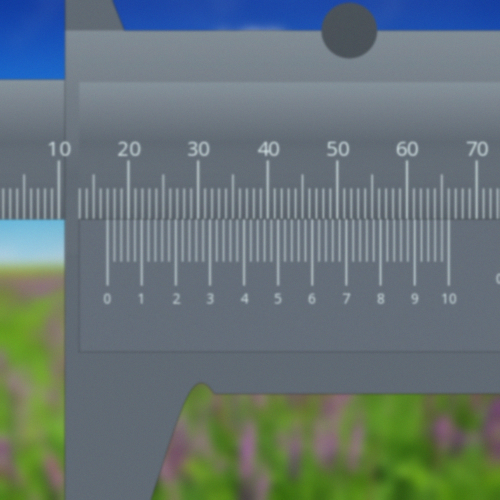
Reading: 17.0,mm
